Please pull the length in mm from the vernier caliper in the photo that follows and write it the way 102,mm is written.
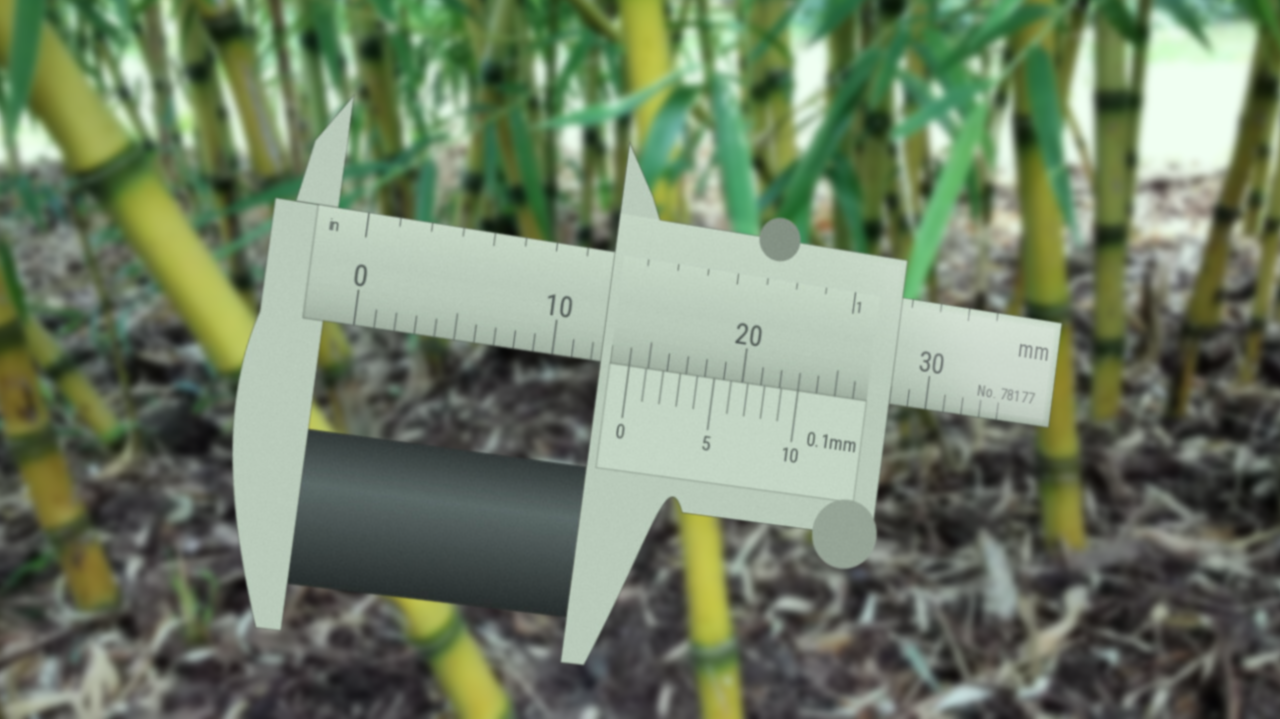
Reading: 14.0,mm
